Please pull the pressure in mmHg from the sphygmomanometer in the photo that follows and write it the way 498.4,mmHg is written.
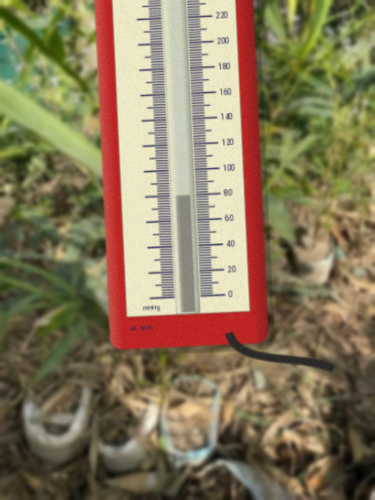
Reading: 80,mmHg
